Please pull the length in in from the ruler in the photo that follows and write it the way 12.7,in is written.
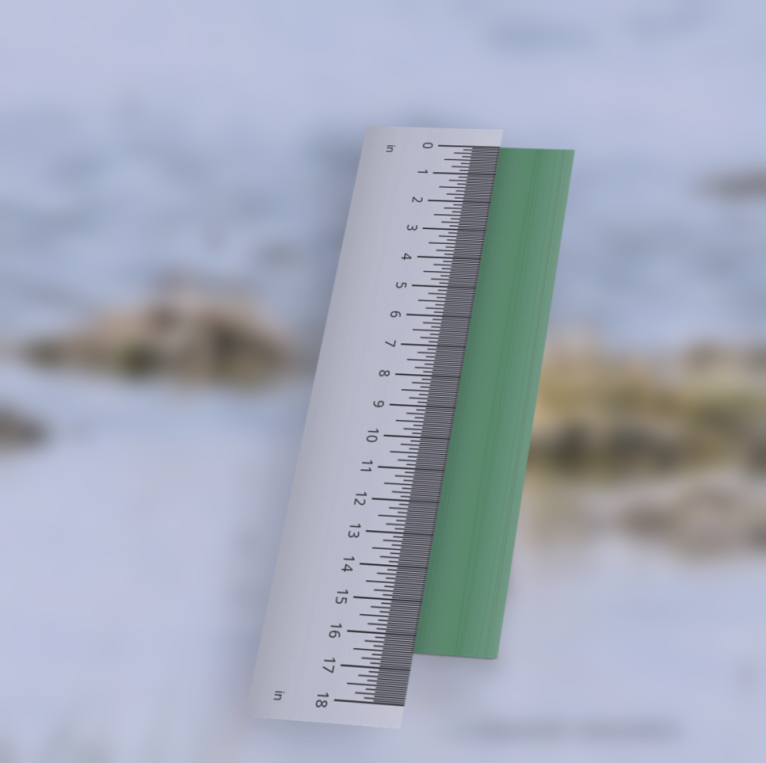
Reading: 16.5,in
